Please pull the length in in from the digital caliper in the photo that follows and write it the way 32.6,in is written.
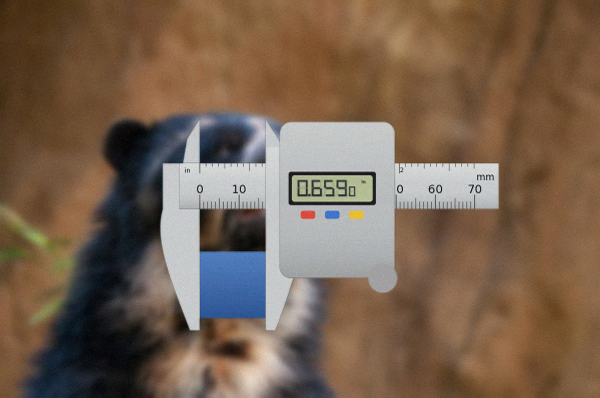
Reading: 0.6590,in
